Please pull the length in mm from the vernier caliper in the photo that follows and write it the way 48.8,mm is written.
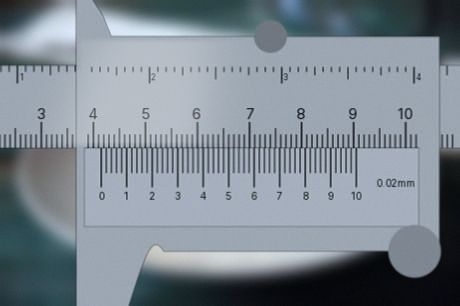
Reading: 41.5,mm
